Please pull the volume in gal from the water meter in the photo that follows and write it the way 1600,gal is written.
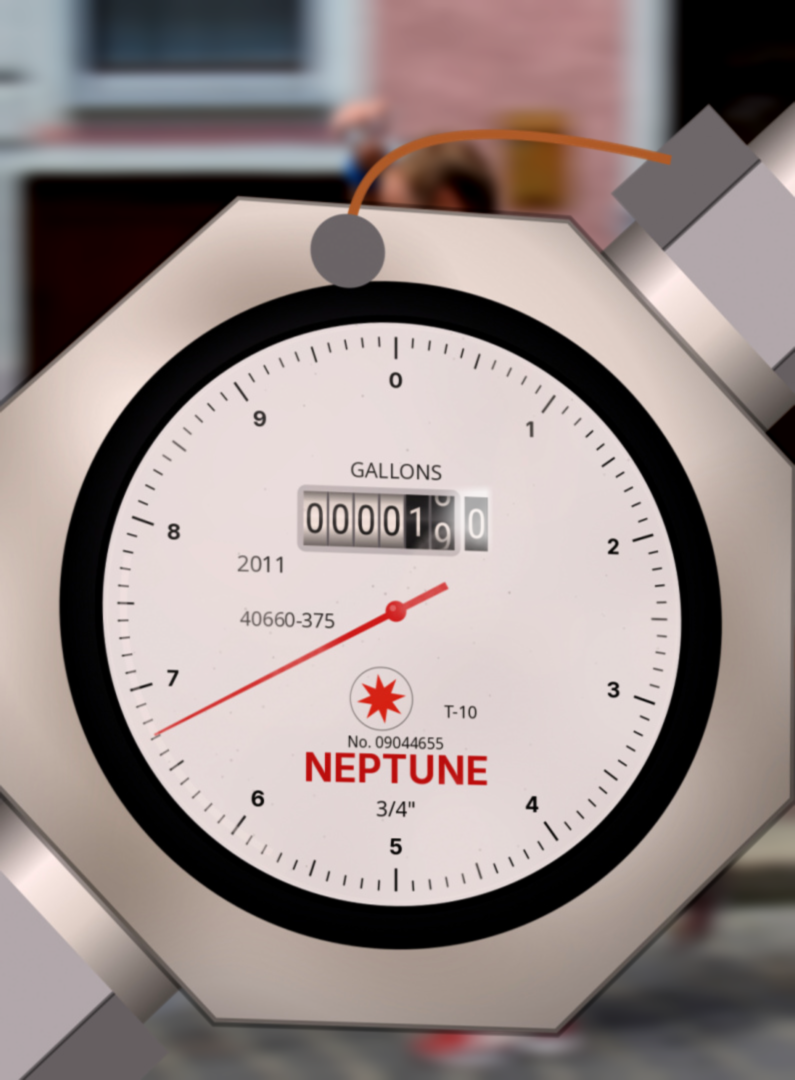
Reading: 186.7,gal
